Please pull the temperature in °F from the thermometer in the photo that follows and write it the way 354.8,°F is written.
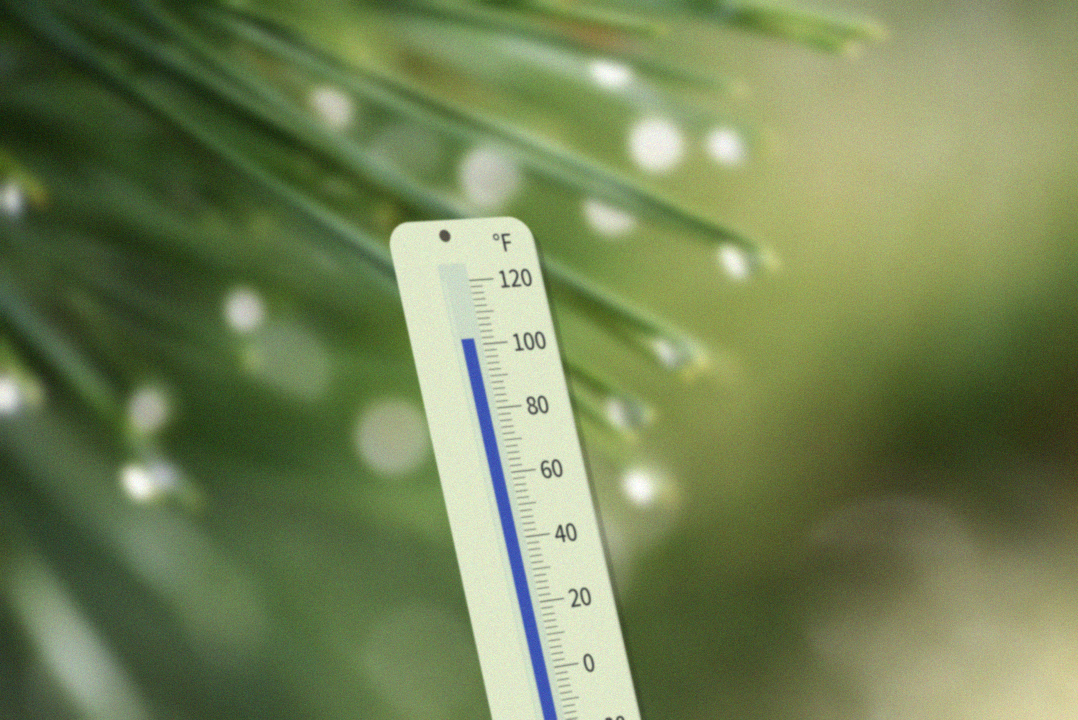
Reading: 102,°F
